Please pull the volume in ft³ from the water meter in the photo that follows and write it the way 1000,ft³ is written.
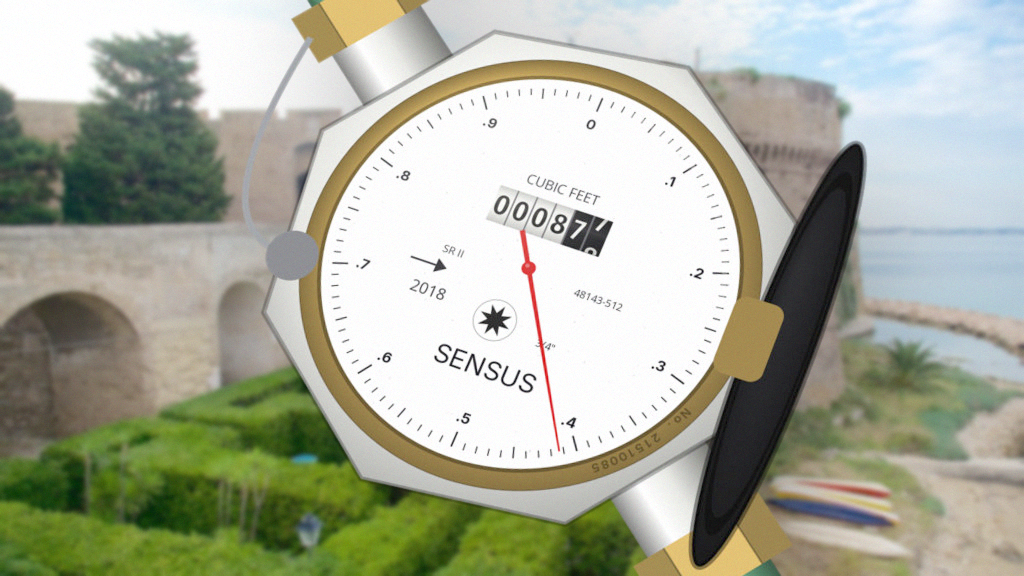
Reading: 877.41,ft³
